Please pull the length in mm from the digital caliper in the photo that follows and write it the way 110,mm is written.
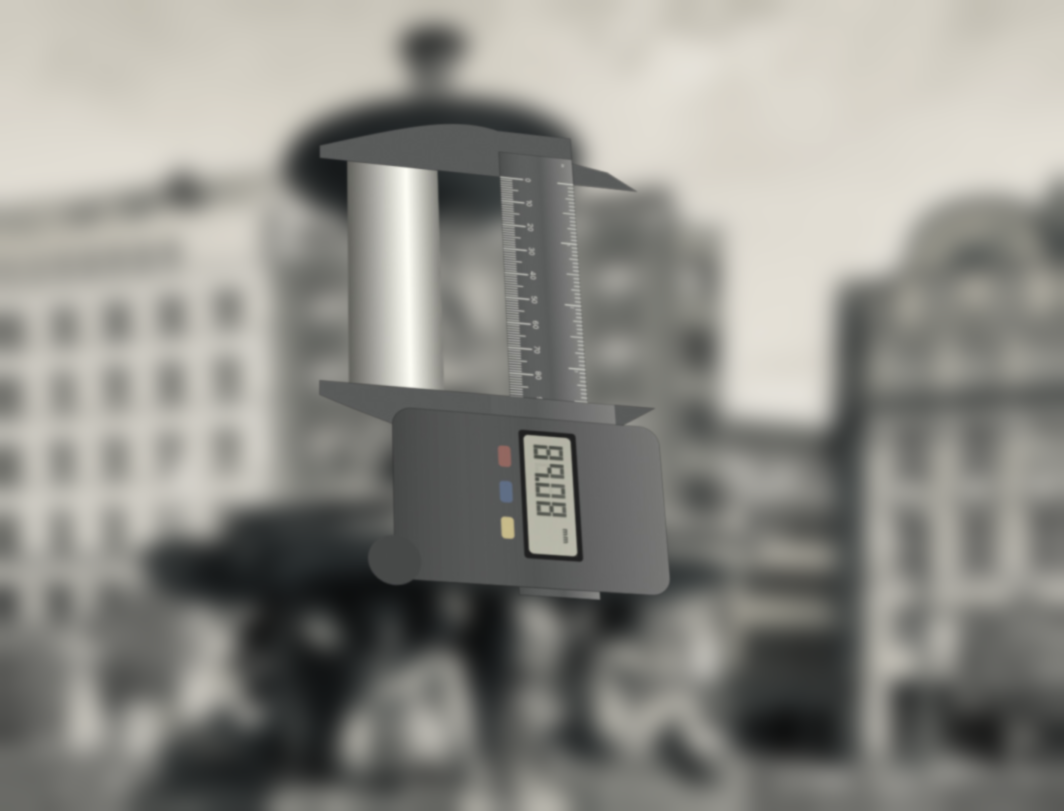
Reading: 89.08,mm
